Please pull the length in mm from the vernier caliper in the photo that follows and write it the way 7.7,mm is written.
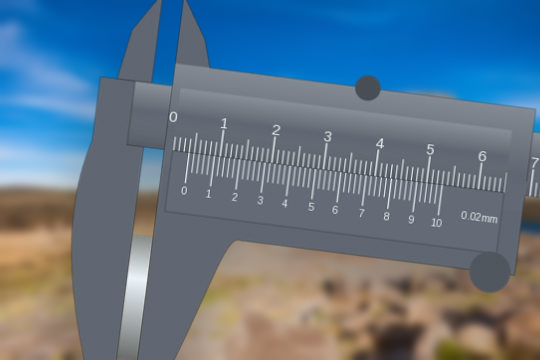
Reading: 4.0,mm
